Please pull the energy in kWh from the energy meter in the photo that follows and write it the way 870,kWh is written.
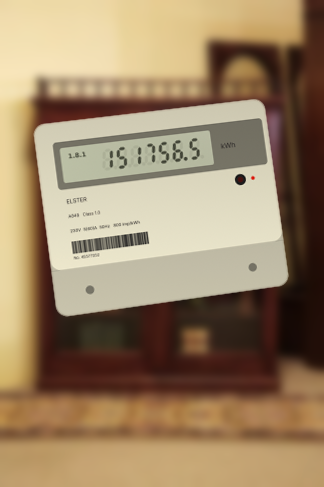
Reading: 151756.5,kWh
